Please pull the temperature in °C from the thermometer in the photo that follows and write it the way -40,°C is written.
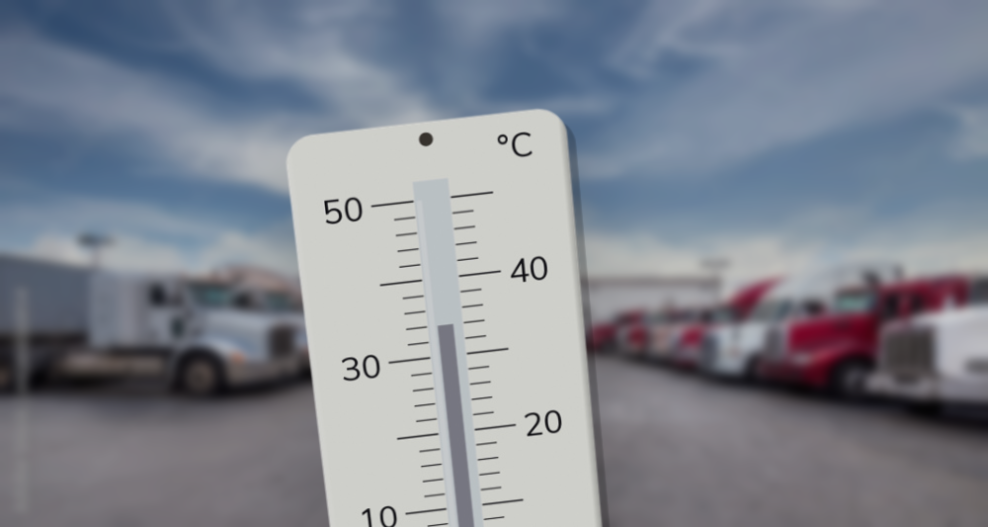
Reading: 34,°C
